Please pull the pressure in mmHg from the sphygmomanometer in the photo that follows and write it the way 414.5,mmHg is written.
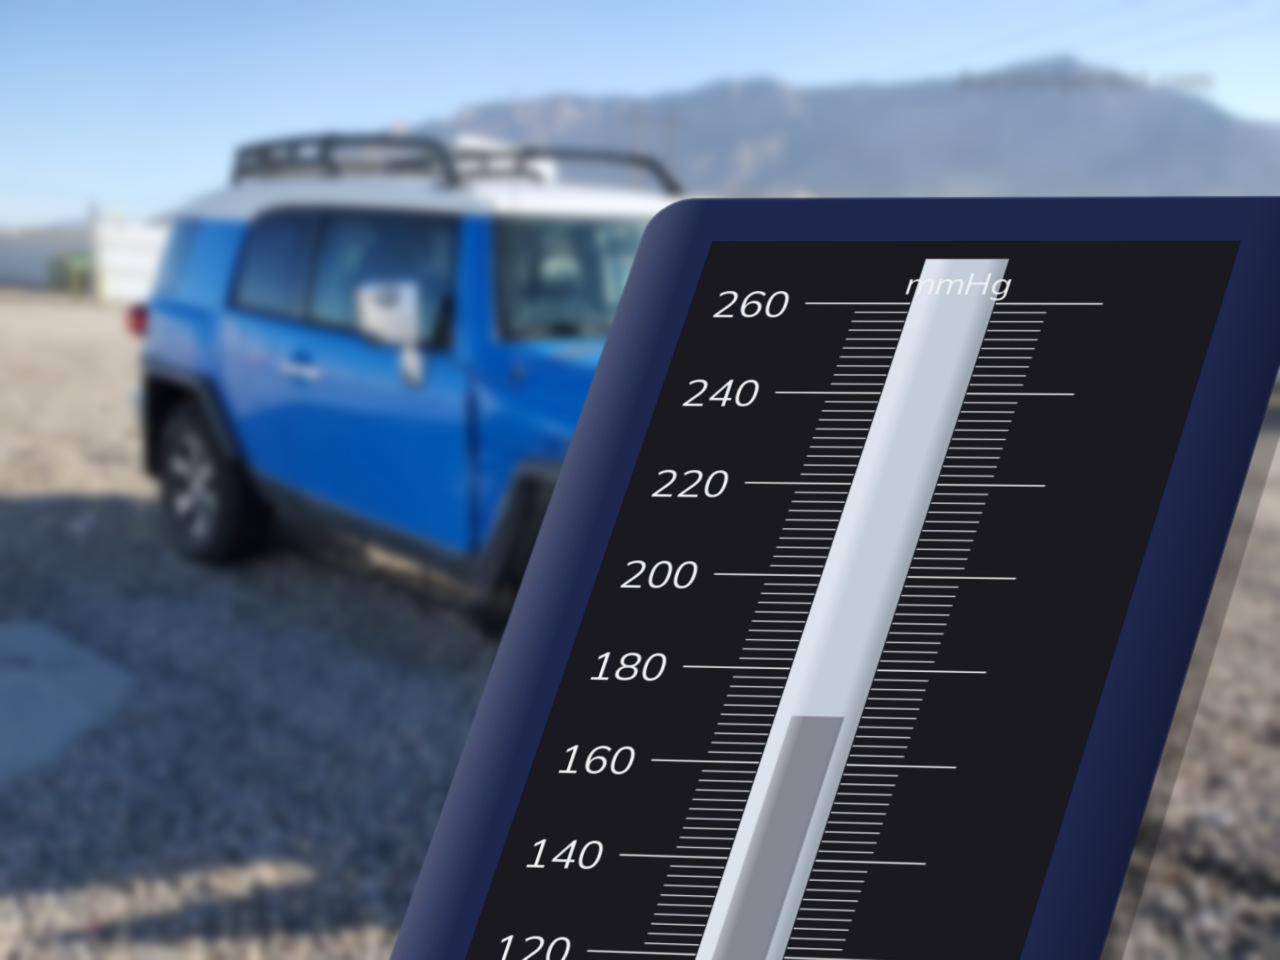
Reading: 170,mmHg
